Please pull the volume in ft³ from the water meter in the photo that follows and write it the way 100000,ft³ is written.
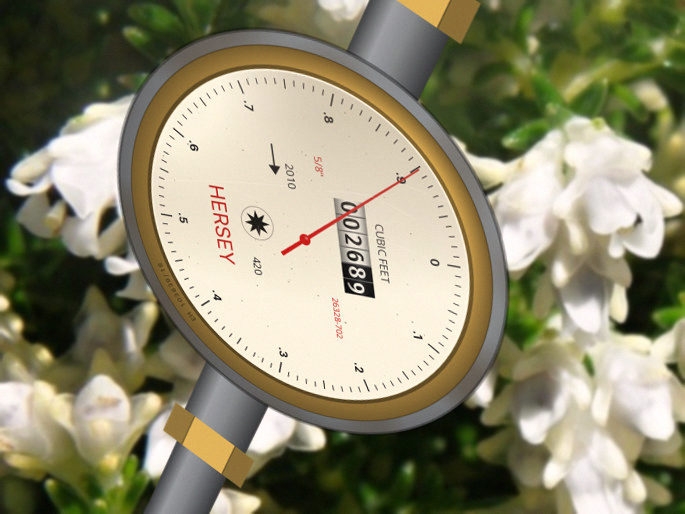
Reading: 2688.90,ft³
